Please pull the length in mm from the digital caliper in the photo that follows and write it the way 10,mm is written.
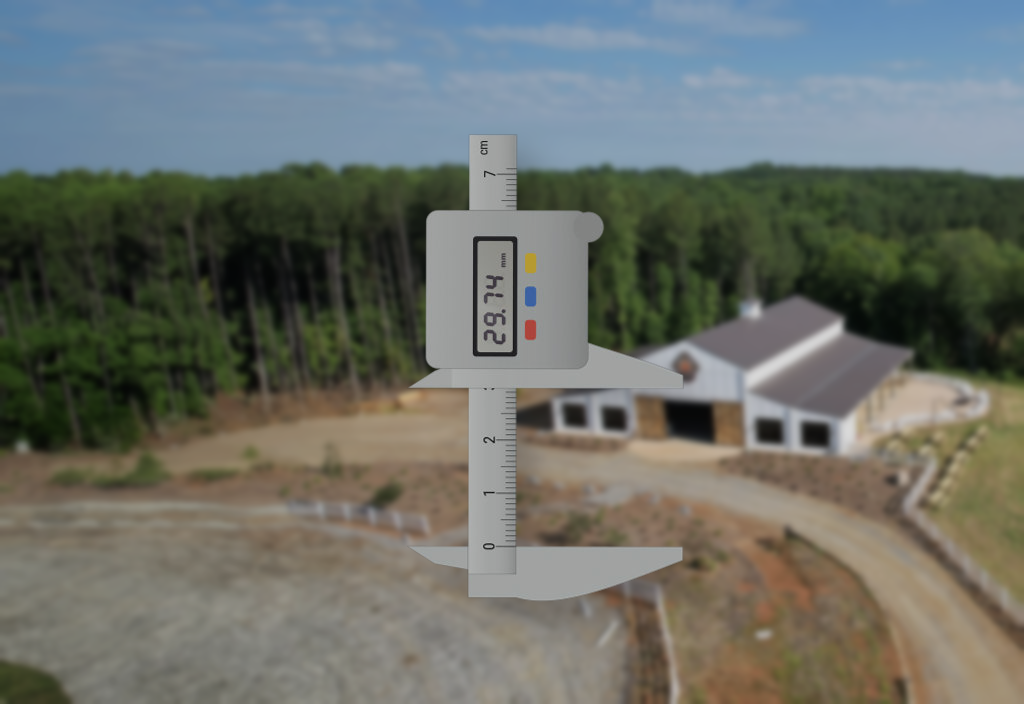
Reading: 29.74,mm
